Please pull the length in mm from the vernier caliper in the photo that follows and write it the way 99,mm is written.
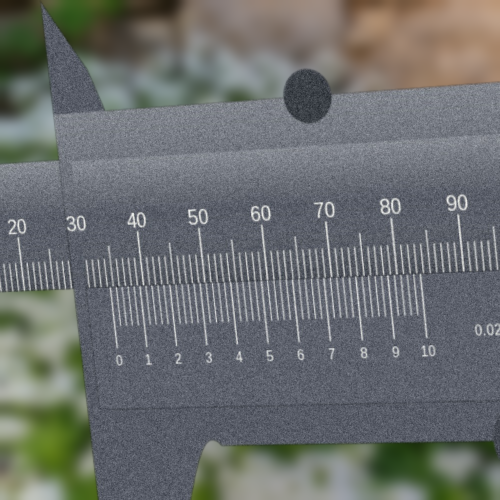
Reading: 34.5,mm
